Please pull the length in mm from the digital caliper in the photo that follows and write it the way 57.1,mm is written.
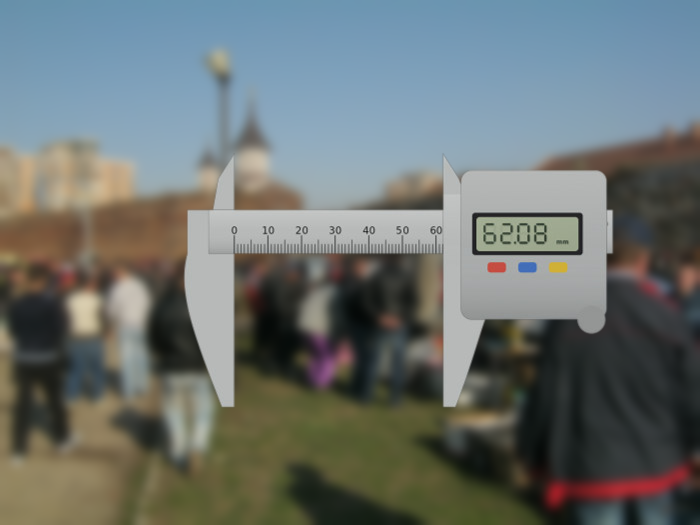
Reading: 62.08,mm
